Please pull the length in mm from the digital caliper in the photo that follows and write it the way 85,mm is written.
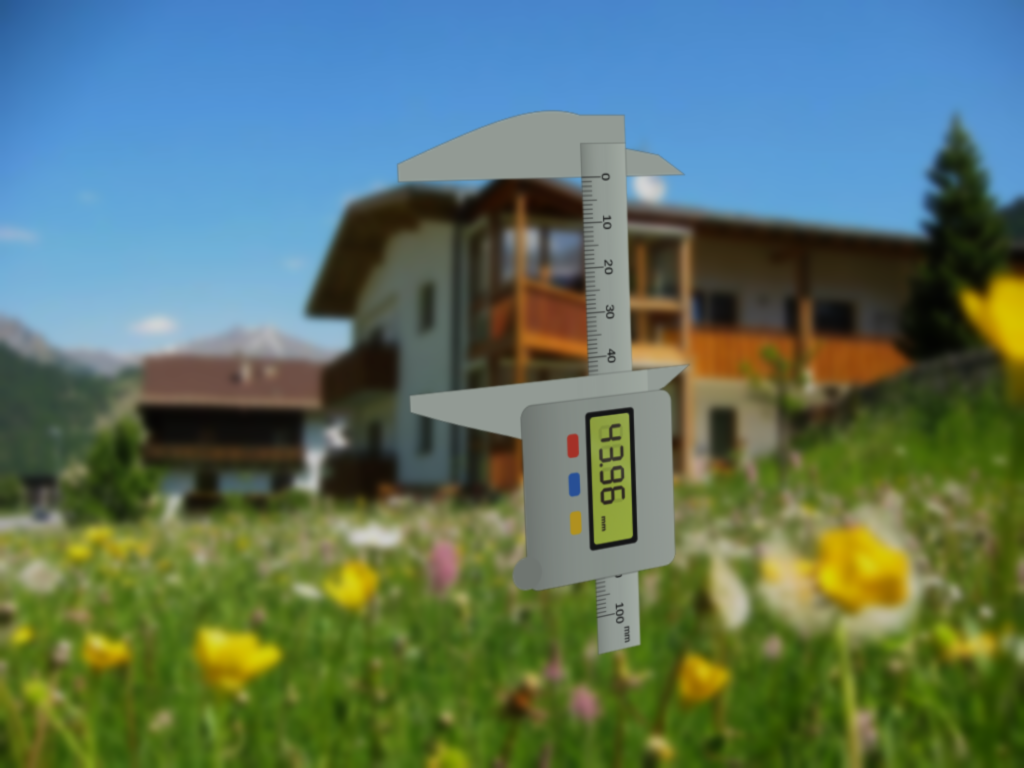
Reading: 43.96,mm
